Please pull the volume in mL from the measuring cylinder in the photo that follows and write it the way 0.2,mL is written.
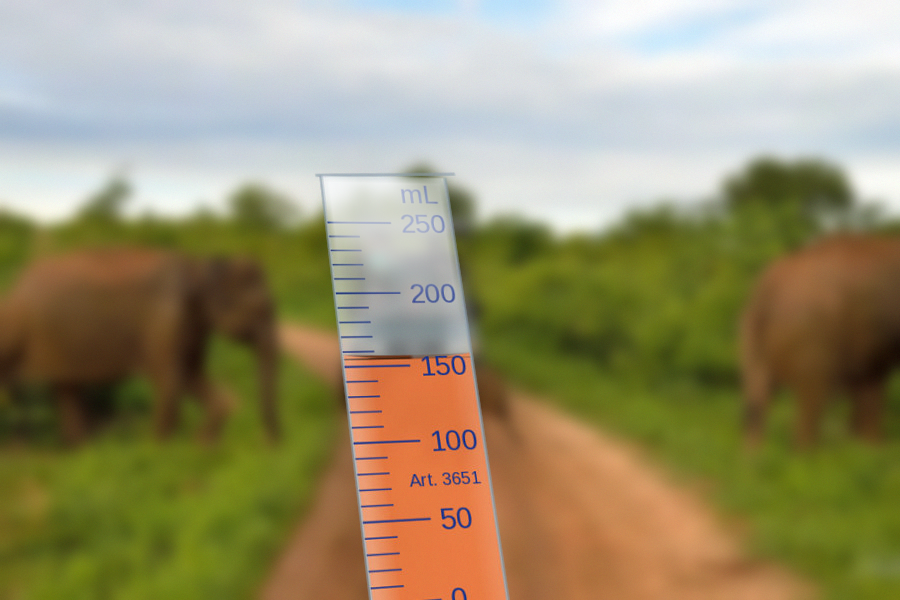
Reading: 155,mL
